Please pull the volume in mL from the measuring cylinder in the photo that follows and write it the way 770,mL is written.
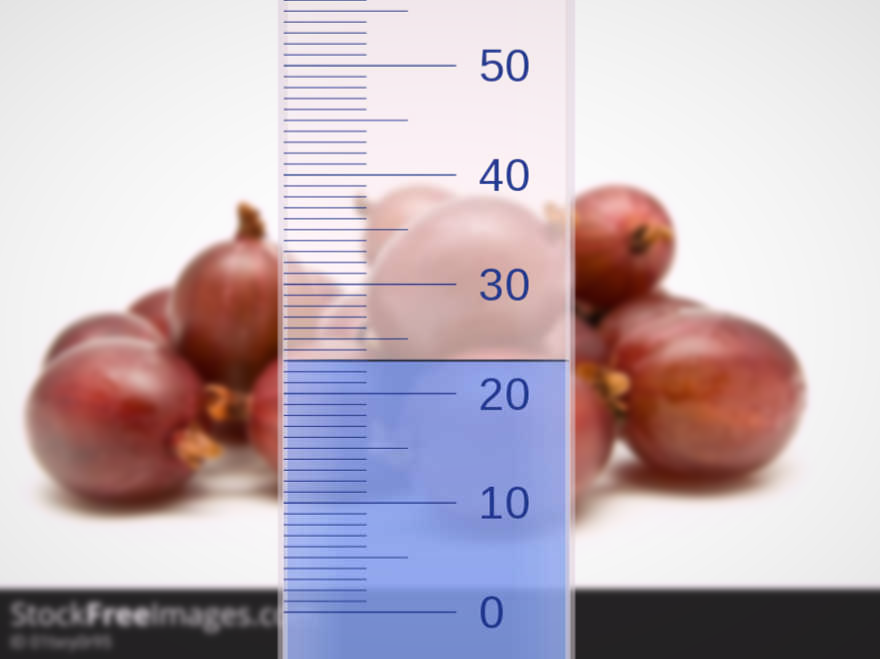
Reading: 23,mL
